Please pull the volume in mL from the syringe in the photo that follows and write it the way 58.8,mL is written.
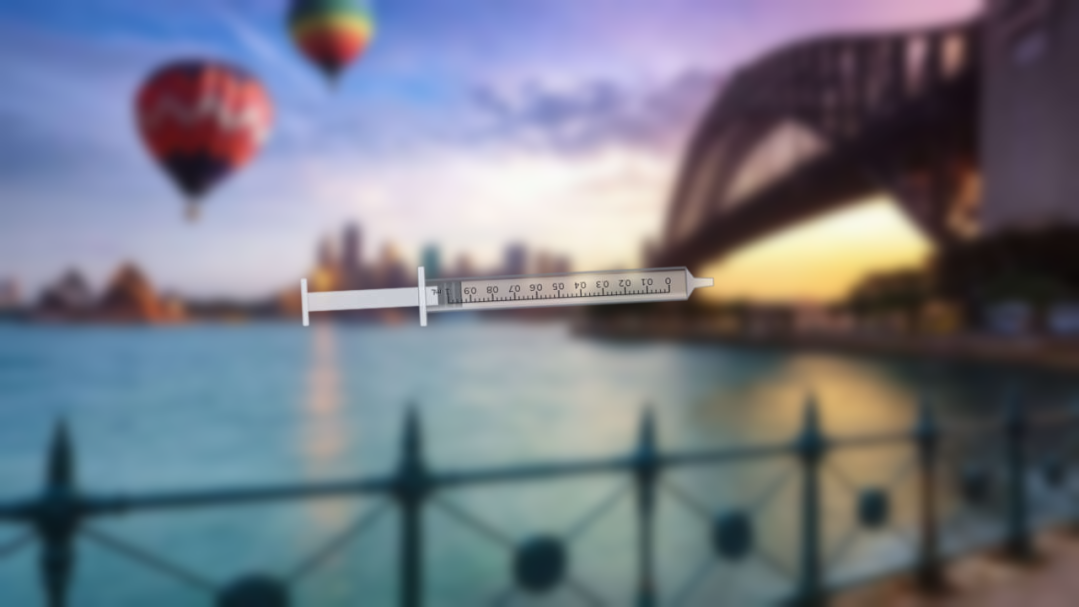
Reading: 0.94,mL
